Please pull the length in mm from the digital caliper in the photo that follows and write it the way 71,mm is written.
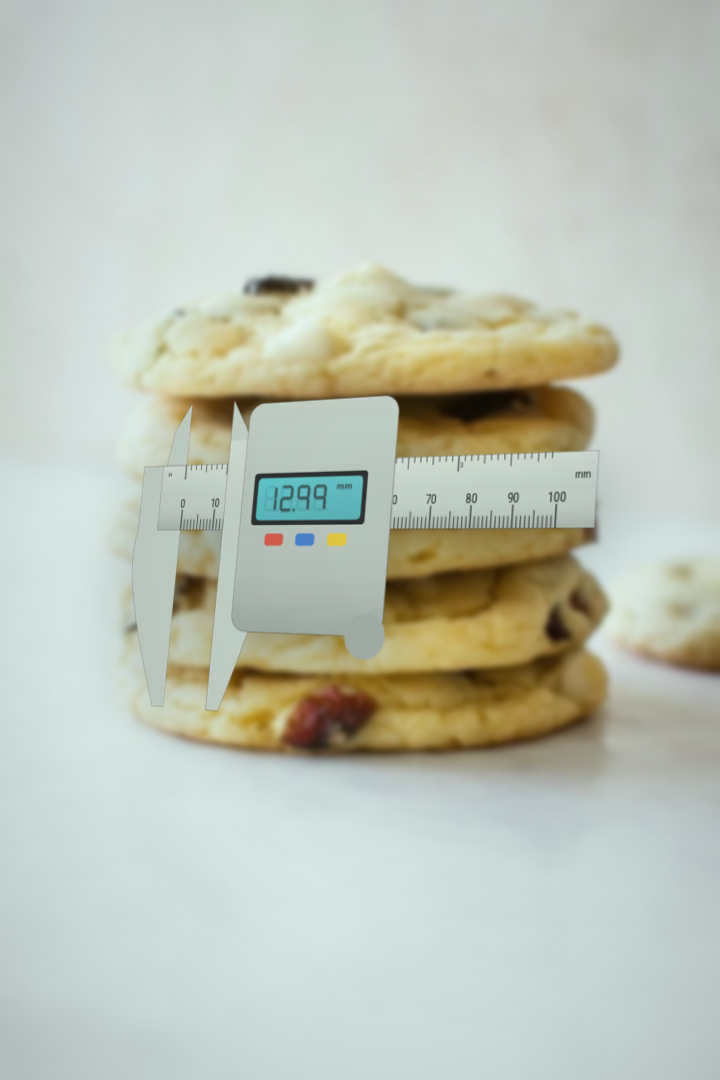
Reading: 12.99,mm
